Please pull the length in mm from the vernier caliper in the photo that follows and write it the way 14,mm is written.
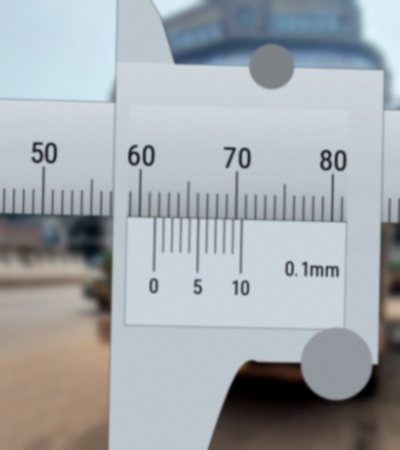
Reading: 61.6,mm
